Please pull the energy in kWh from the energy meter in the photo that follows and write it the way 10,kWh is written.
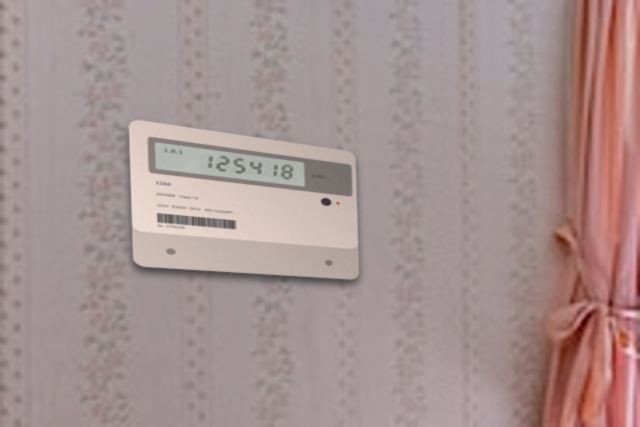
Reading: 125418,kWh
